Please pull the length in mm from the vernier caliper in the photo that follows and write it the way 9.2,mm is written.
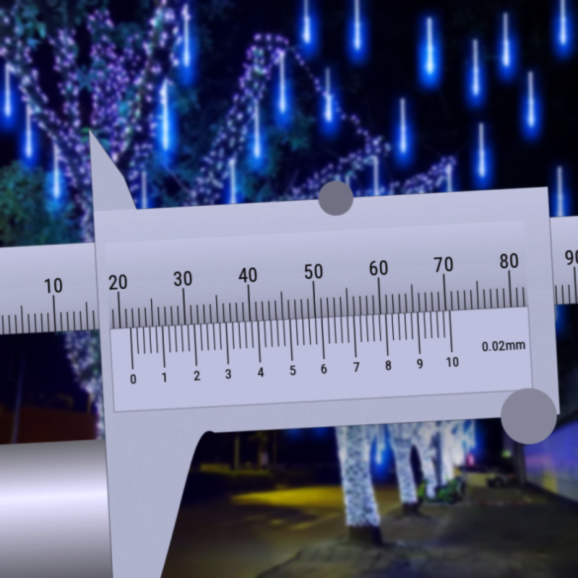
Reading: 21.6,mm
